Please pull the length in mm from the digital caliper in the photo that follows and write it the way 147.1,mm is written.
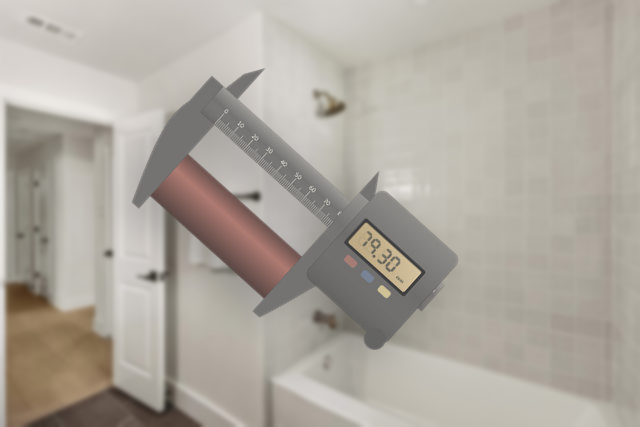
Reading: 79.30,mm
